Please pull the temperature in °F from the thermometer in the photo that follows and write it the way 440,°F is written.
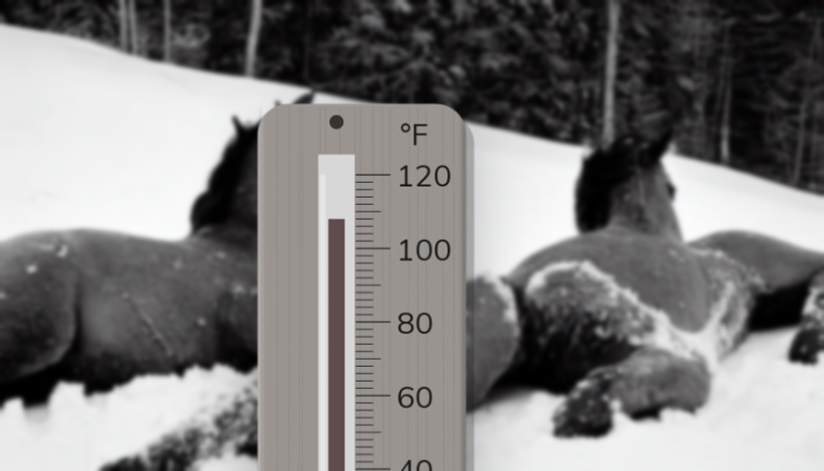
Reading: 108,°F
